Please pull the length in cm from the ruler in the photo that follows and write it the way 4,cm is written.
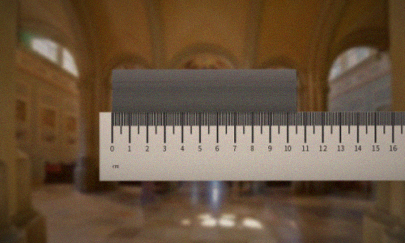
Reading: 10.5,cm
